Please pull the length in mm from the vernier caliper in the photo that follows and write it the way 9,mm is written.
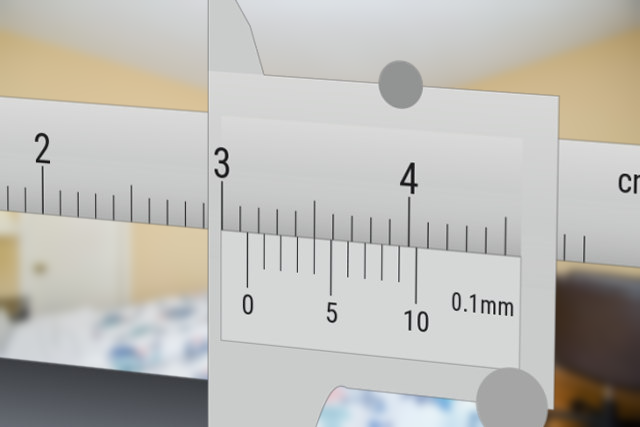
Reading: 31.4,mm
